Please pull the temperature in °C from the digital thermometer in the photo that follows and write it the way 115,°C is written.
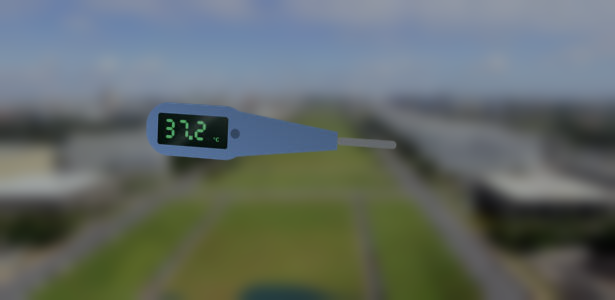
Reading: 37.2,°C
